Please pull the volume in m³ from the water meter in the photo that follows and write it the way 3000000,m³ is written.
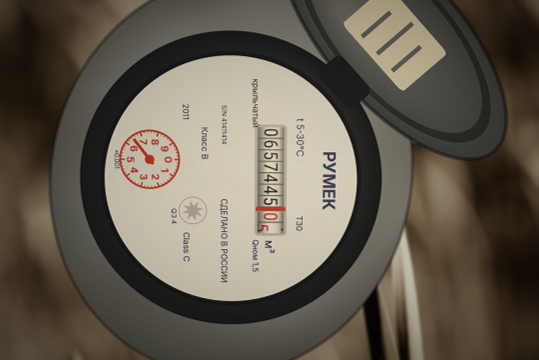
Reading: 657445.046,m³
